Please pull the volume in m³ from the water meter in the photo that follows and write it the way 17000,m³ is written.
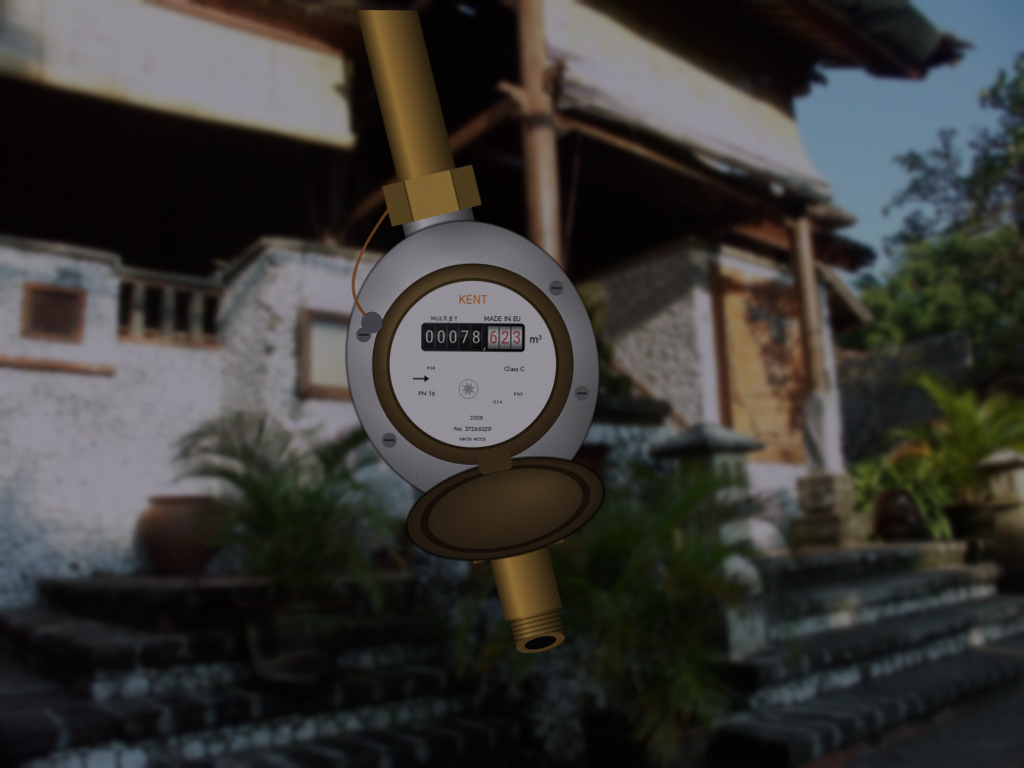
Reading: 78.623,m³
